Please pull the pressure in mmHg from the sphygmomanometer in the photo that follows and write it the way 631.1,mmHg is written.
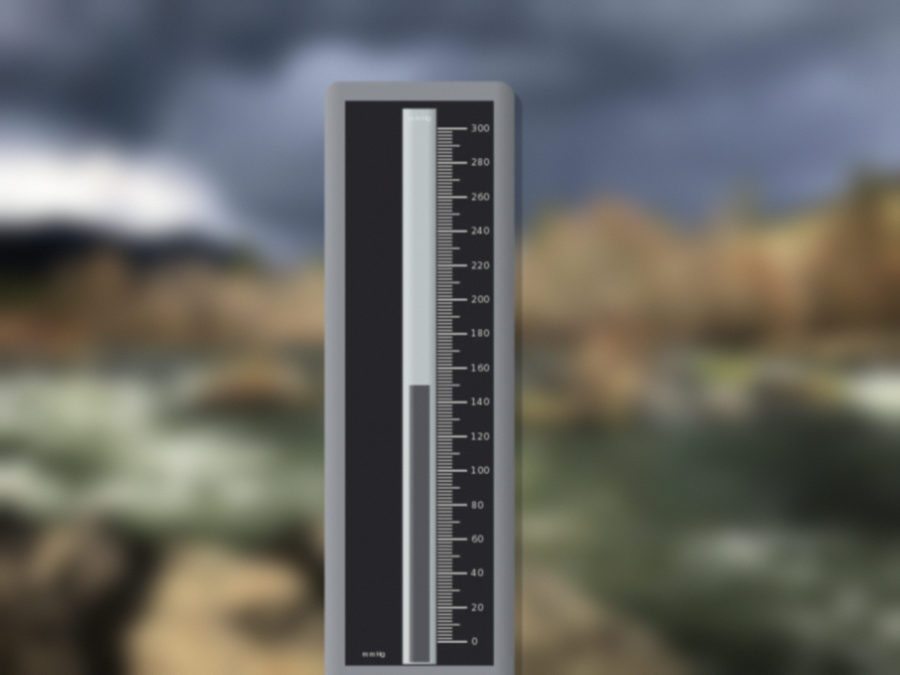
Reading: 150,mmHg
